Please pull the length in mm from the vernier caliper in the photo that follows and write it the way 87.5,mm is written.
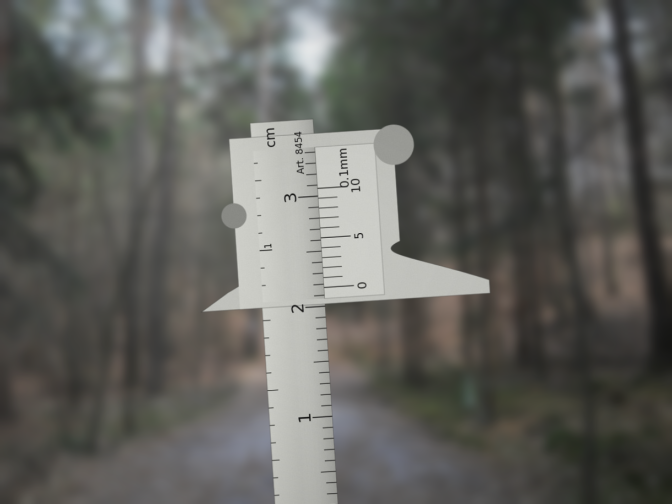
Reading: 21.7,mm
